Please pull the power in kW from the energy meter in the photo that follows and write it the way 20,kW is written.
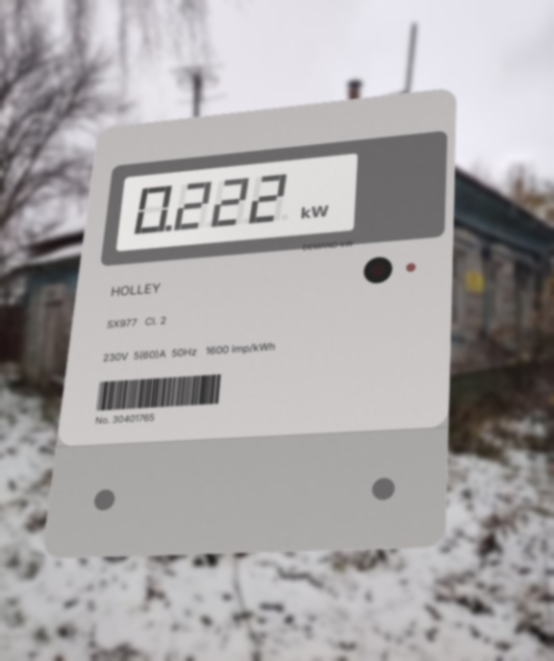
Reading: 0.222,kW
